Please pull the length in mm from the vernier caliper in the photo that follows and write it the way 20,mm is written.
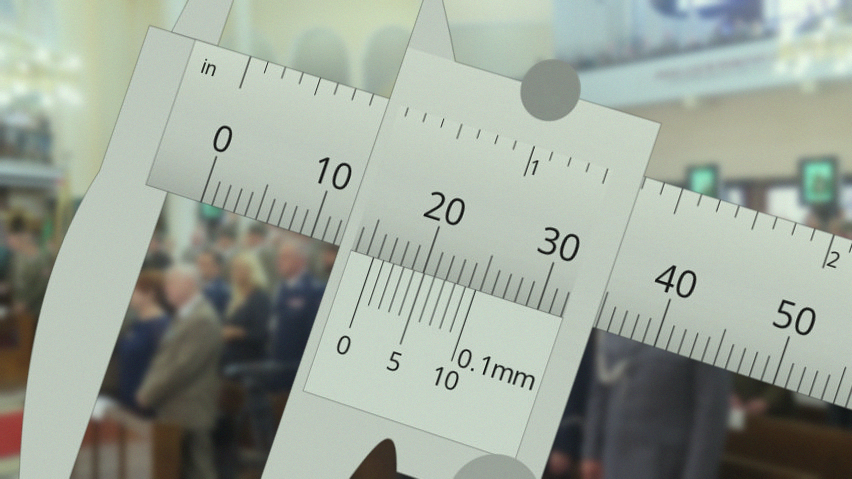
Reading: 15.6,mm
